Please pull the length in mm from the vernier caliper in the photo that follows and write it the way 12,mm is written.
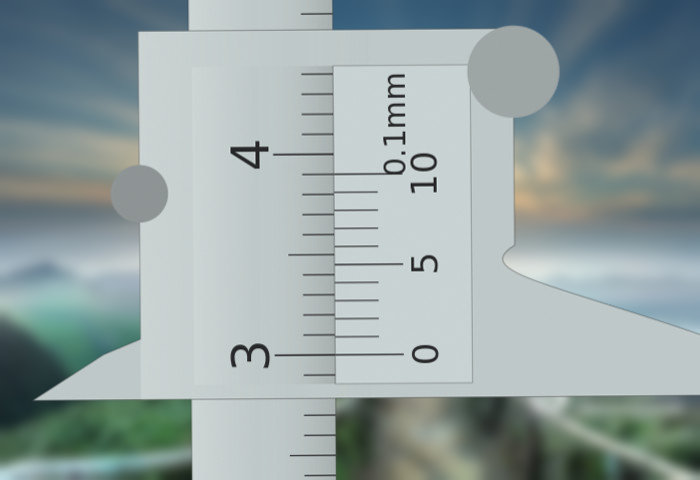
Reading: 30.0,mm
